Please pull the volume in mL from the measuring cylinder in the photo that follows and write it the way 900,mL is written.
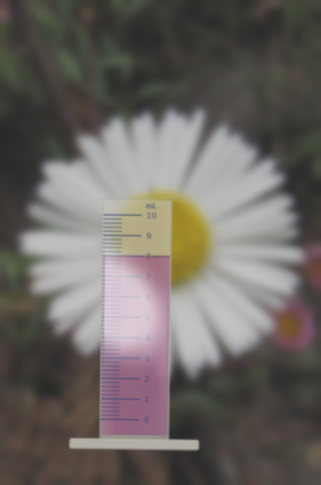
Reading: 8,mL
